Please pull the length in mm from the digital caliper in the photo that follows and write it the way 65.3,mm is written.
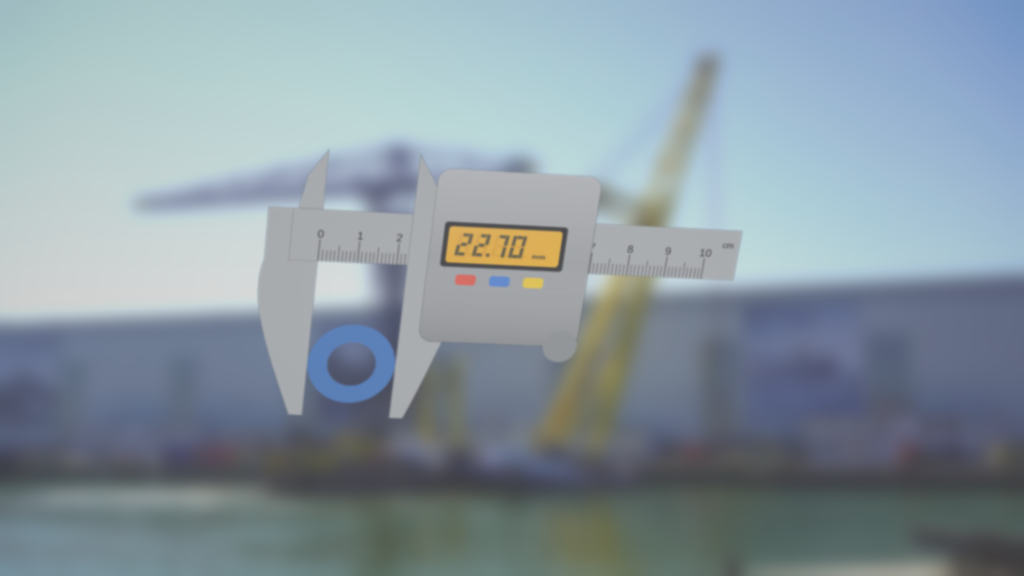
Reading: 22.70,mm
